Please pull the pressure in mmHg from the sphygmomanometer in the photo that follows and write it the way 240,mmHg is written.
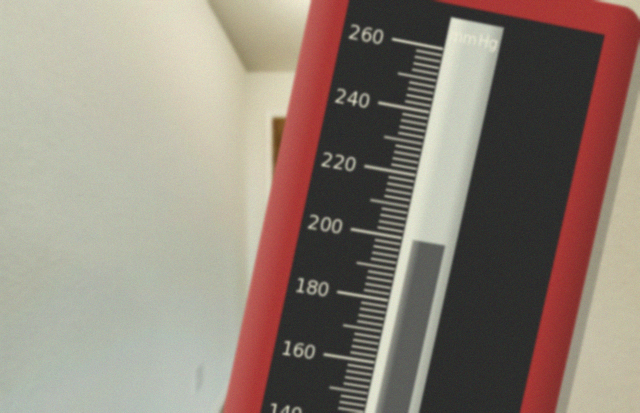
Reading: 200,mmHg
